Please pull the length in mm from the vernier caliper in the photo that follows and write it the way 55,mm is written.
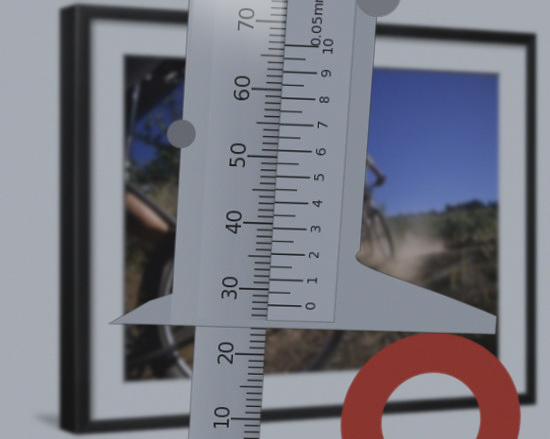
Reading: 27.6,mm
